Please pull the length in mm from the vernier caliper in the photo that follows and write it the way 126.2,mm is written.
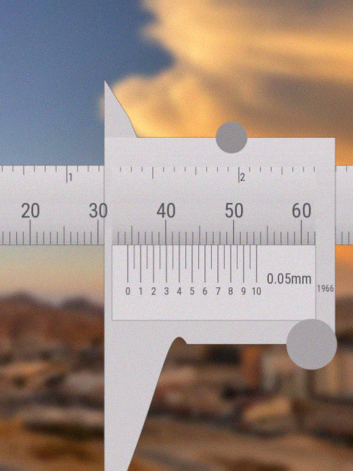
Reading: 34.4,mm
